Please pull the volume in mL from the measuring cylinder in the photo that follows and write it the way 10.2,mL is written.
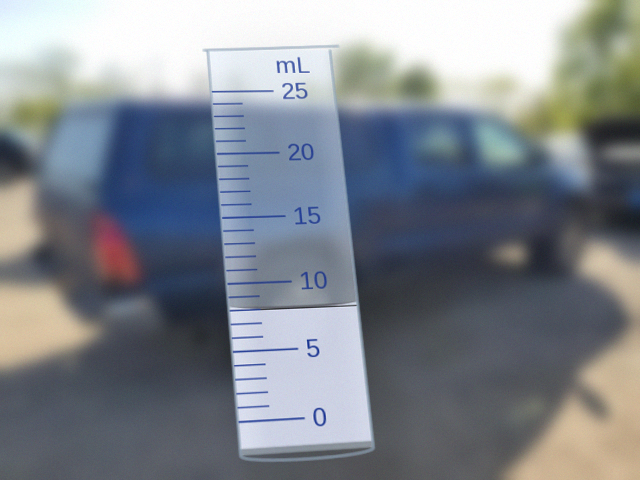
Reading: 8,mL
